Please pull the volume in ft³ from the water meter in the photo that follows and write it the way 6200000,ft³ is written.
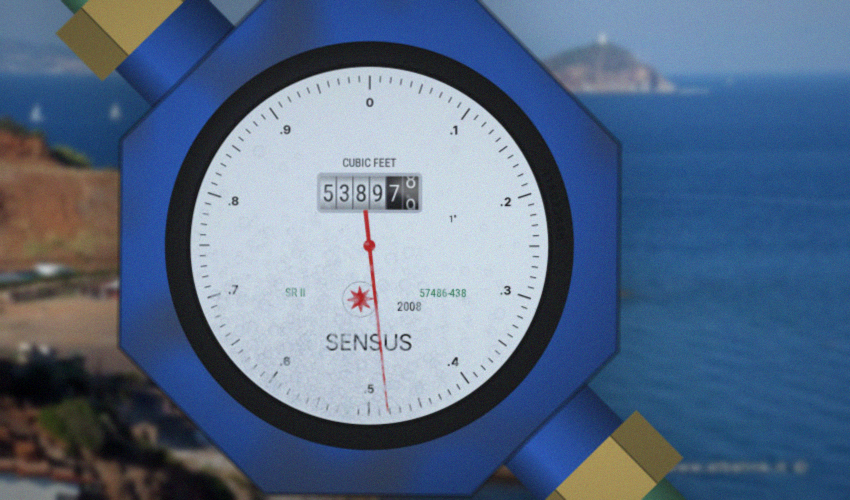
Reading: 538978.48,ft³
